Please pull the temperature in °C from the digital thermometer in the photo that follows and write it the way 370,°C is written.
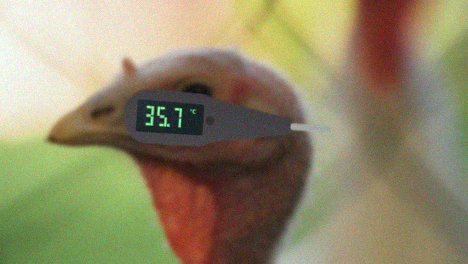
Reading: 35.7,°C
